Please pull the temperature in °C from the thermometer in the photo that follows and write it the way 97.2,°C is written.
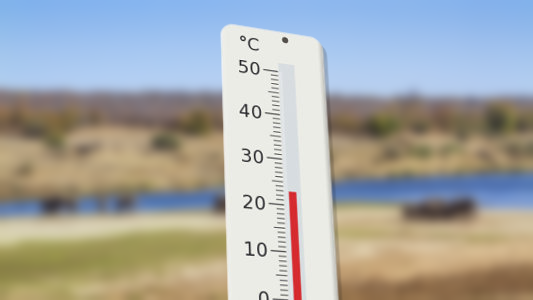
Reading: 23,°C
